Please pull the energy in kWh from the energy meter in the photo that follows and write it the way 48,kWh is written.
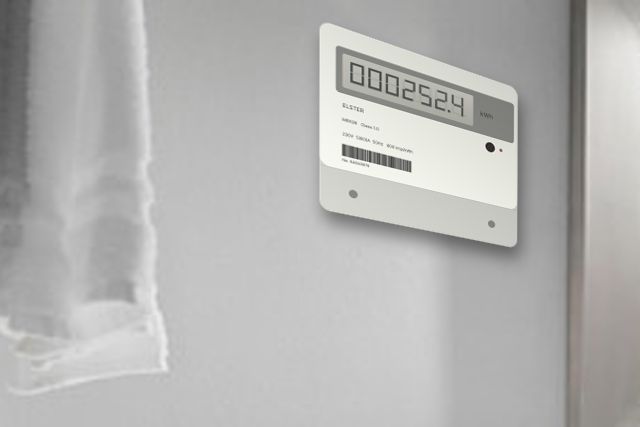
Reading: 252.4,kWh
